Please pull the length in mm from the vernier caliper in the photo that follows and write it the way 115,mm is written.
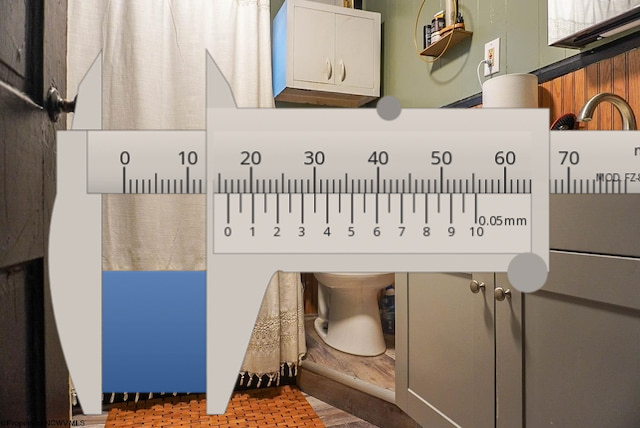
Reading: 16.4,mm
